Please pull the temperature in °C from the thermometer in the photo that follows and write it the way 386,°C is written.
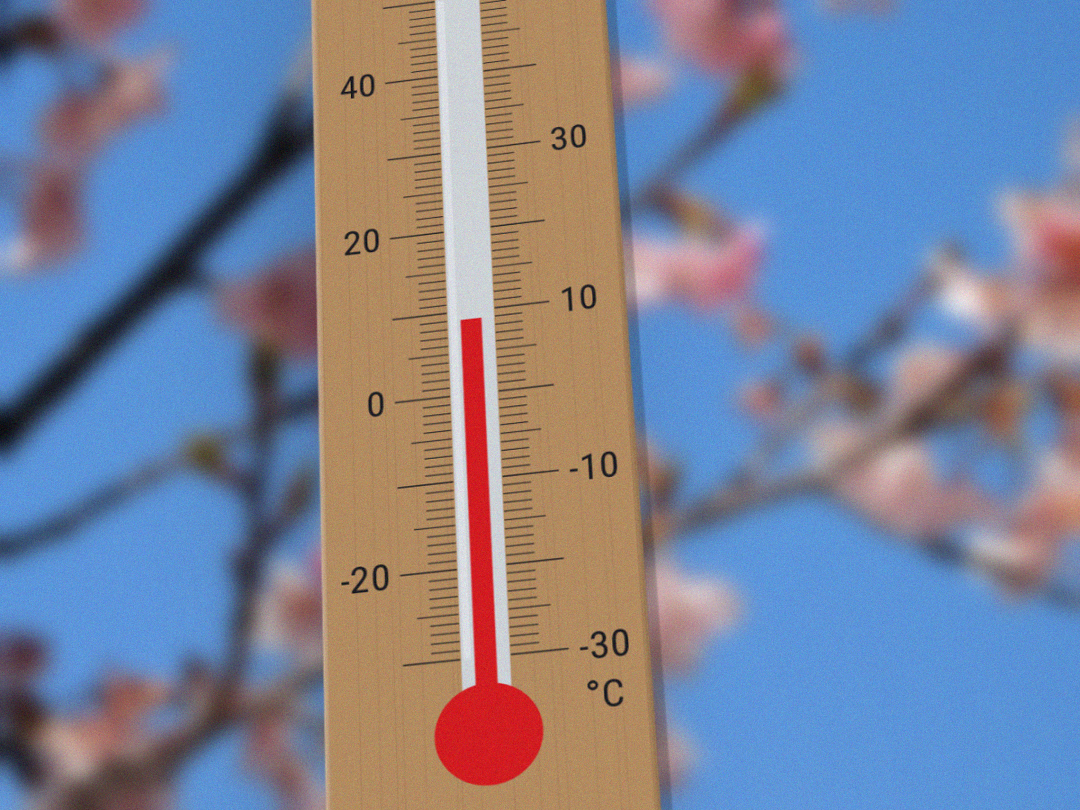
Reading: 9,°C
